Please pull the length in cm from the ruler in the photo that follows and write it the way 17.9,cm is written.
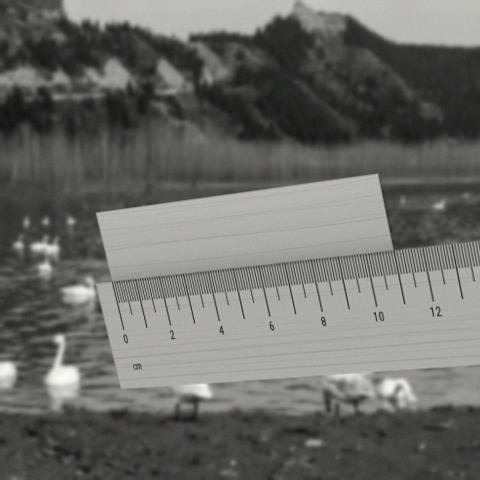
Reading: 11,cm
